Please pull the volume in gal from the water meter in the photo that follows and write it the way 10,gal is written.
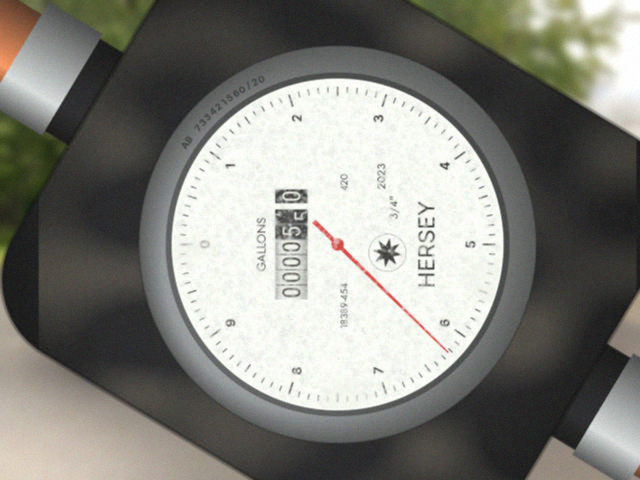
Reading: 546.2,gal
